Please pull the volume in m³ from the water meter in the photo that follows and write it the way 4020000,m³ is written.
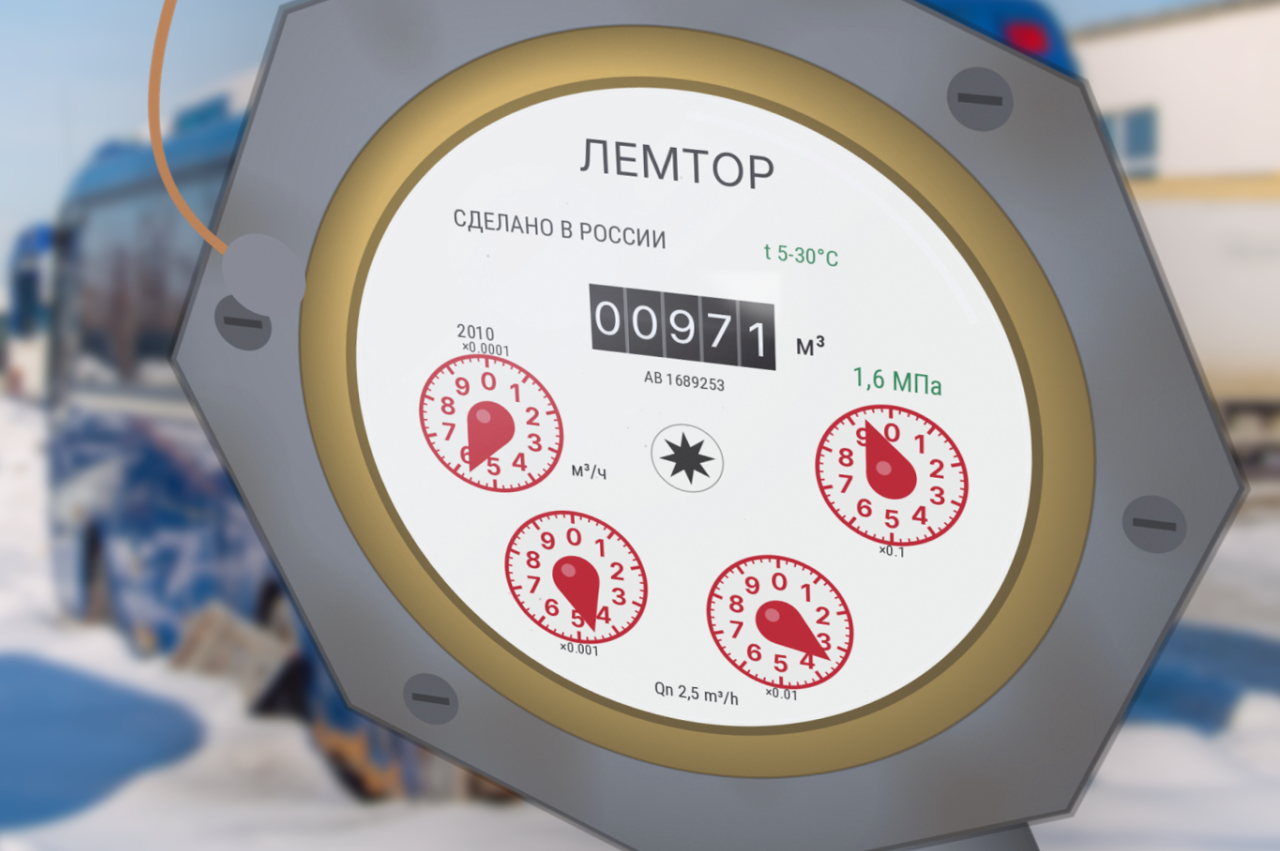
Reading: 970.9345,m³
